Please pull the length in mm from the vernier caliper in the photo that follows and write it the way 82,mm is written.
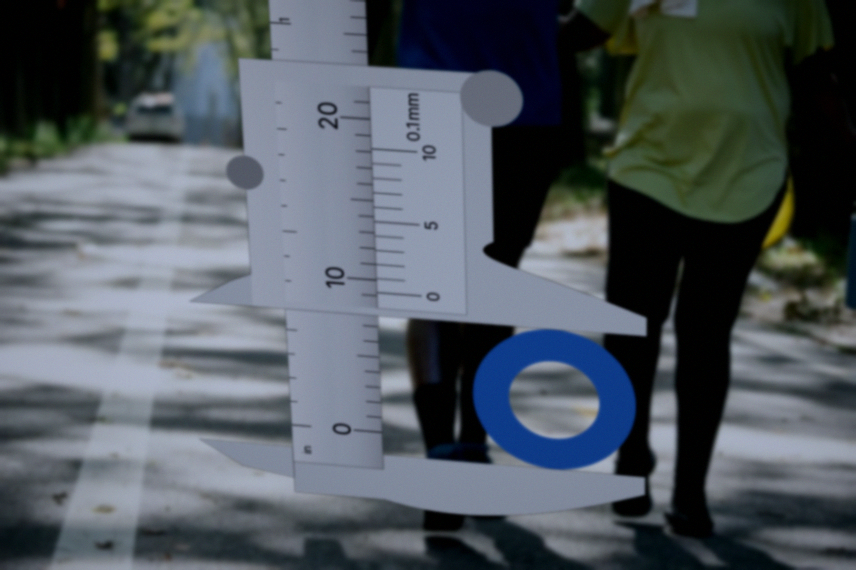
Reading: 9.2,mm
